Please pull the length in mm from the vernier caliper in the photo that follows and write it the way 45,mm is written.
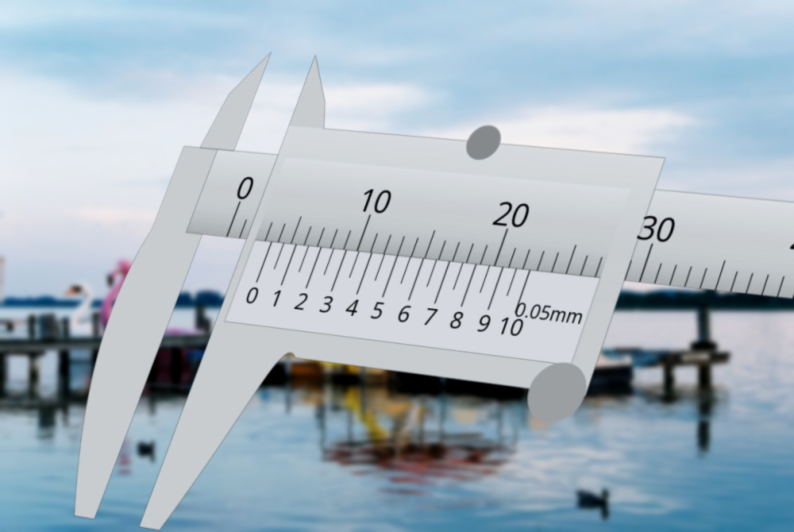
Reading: 3.5,mm
